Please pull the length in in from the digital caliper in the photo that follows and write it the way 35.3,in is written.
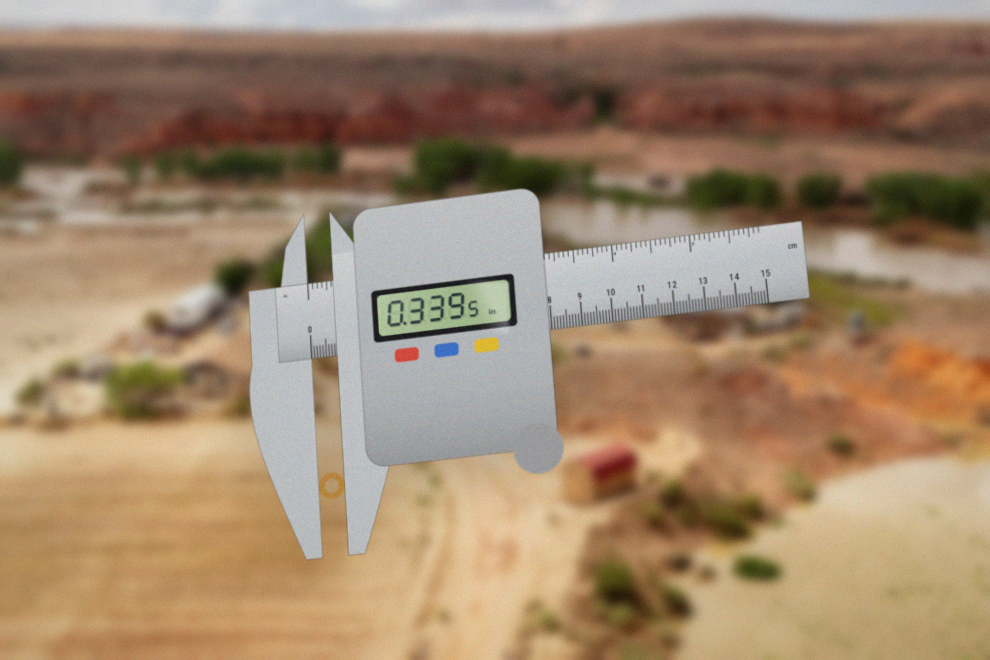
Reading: 0.3395,in
